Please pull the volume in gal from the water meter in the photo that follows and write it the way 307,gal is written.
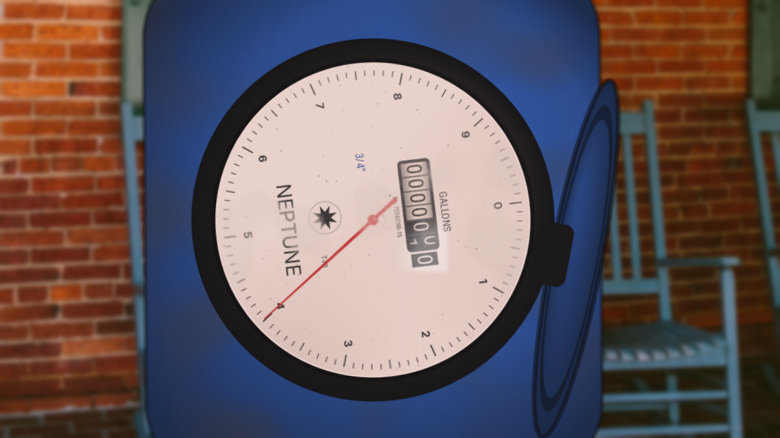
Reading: 4.0,gal
